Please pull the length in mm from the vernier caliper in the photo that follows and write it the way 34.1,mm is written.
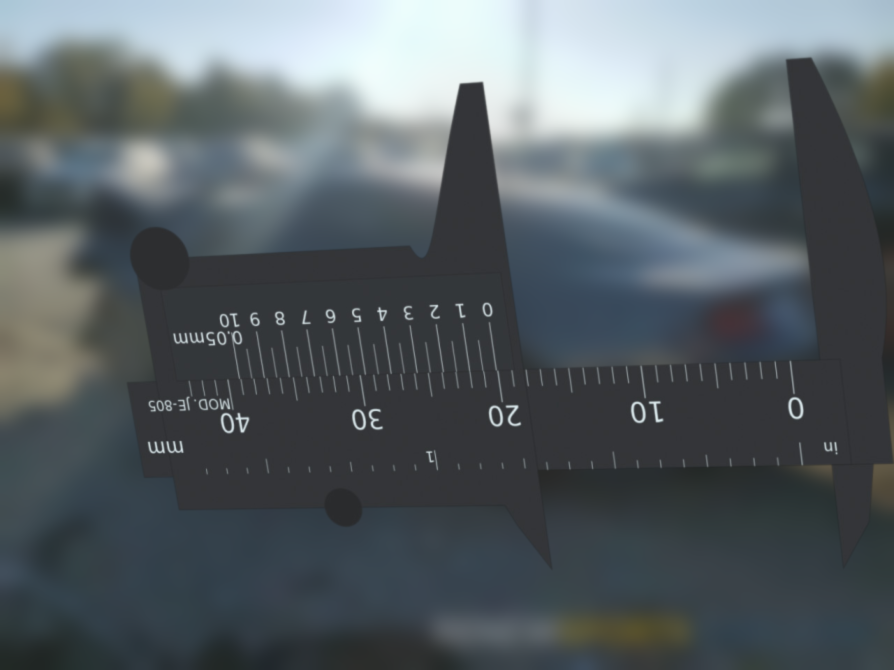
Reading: 20.1,mm
